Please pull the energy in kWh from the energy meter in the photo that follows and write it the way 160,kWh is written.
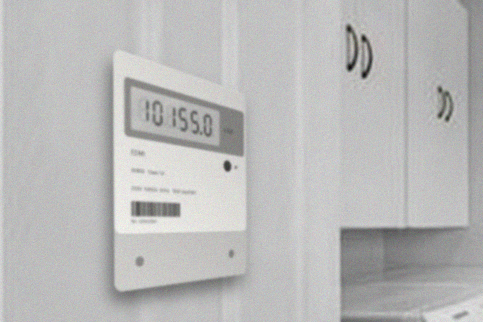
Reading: 10155.0,kWh
